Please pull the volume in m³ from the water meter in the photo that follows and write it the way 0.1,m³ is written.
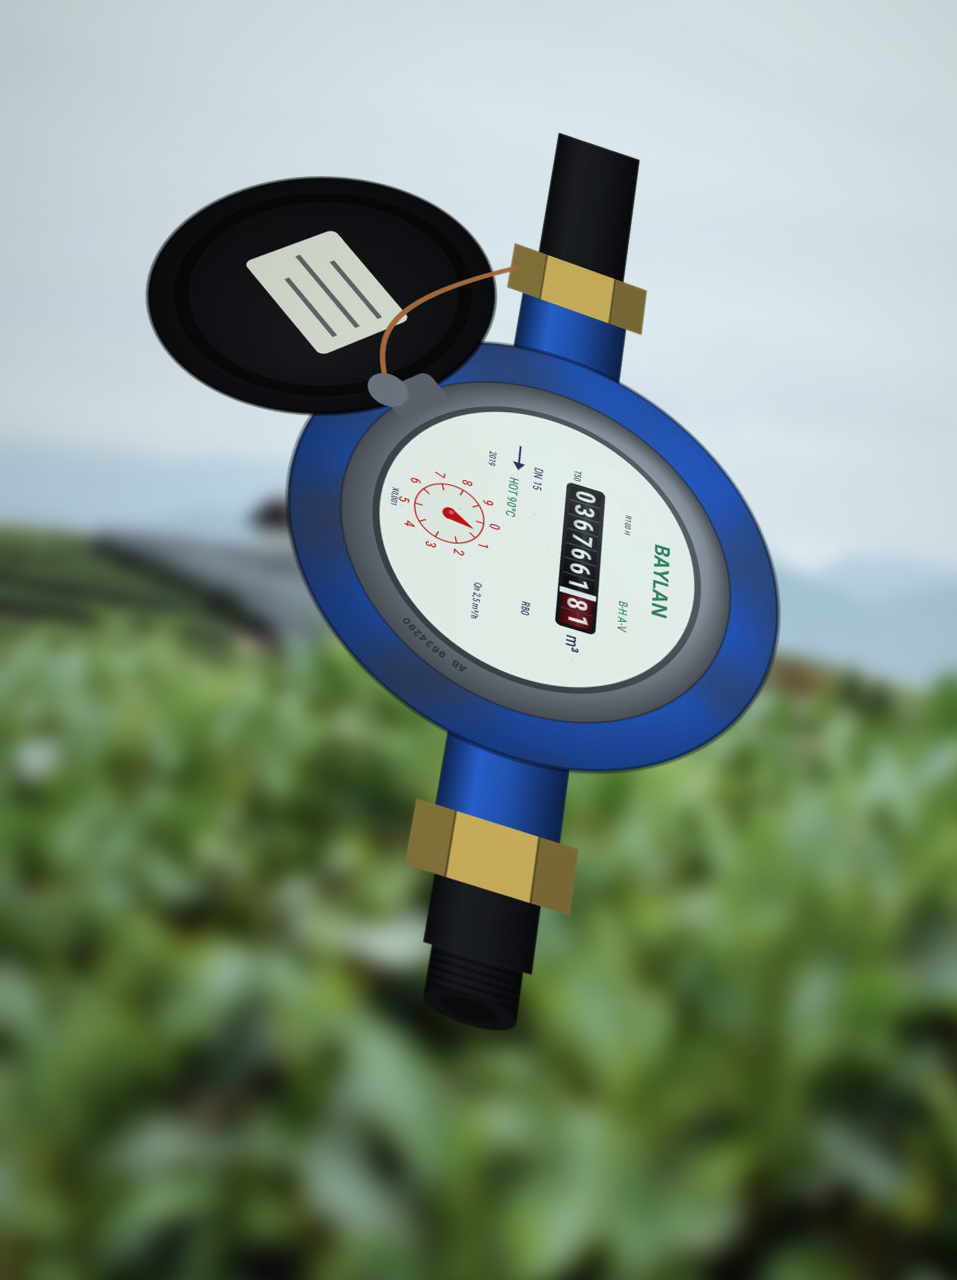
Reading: 367661.810,m³
